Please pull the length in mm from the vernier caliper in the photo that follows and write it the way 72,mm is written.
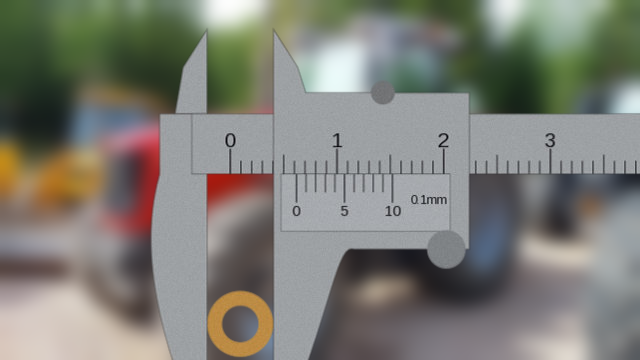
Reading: 6.2,mm
